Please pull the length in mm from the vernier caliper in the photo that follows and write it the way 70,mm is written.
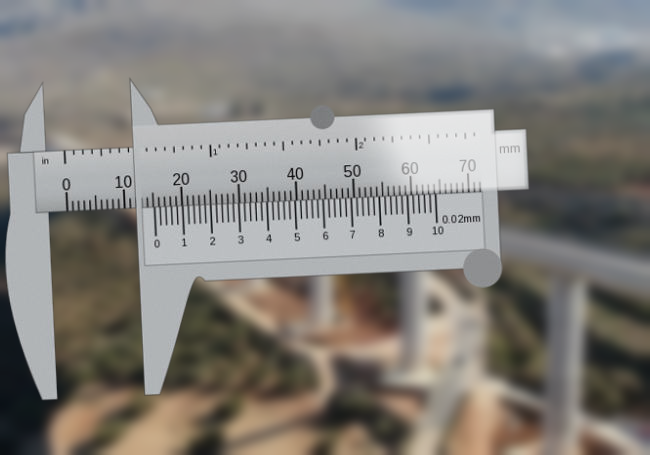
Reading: 15.2,mm
